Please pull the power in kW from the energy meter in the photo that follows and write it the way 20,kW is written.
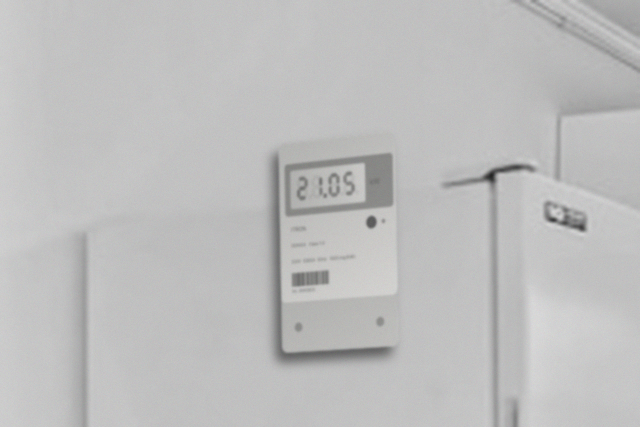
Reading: 21.05,kW
